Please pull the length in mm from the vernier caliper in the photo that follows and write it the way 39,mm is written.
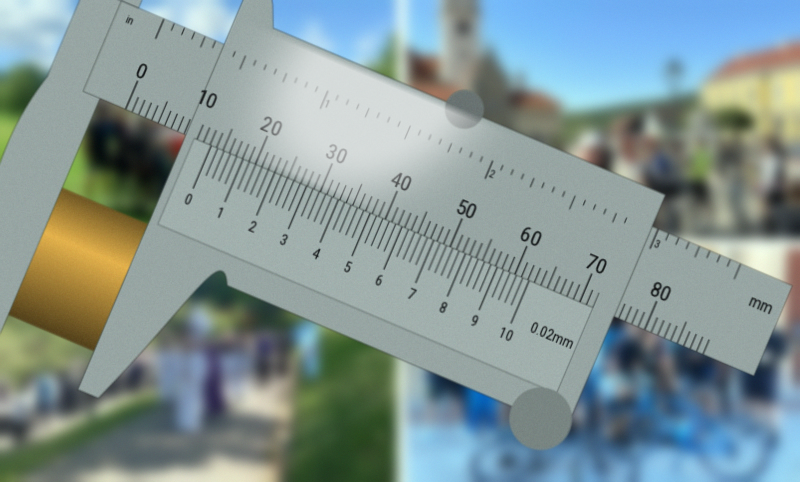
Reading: 13.2,mm
